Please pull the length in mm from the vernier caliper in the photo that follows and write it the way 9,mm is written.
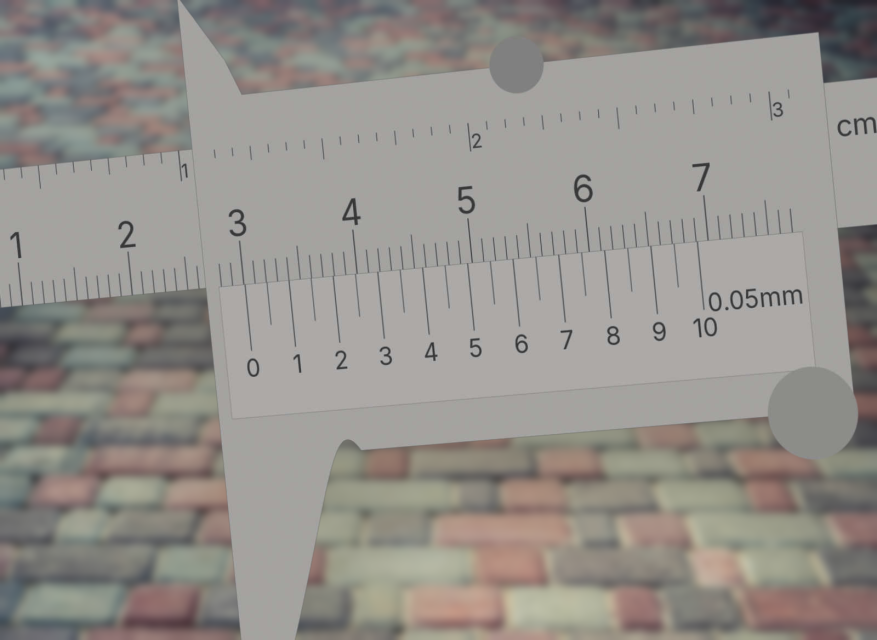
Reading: 30.1,mm
